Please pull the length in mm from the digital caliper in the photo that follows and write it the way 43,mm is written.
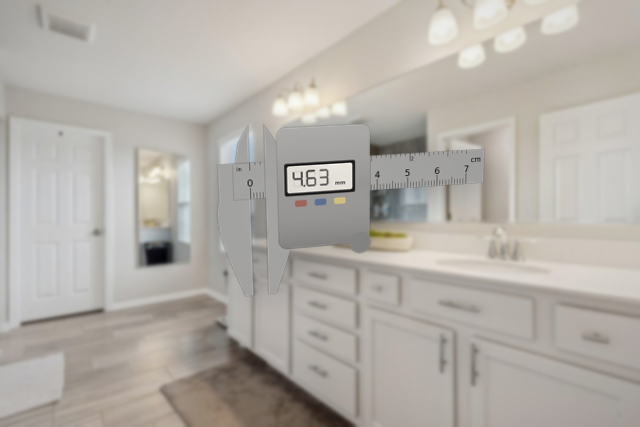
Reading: 4.63,mm
